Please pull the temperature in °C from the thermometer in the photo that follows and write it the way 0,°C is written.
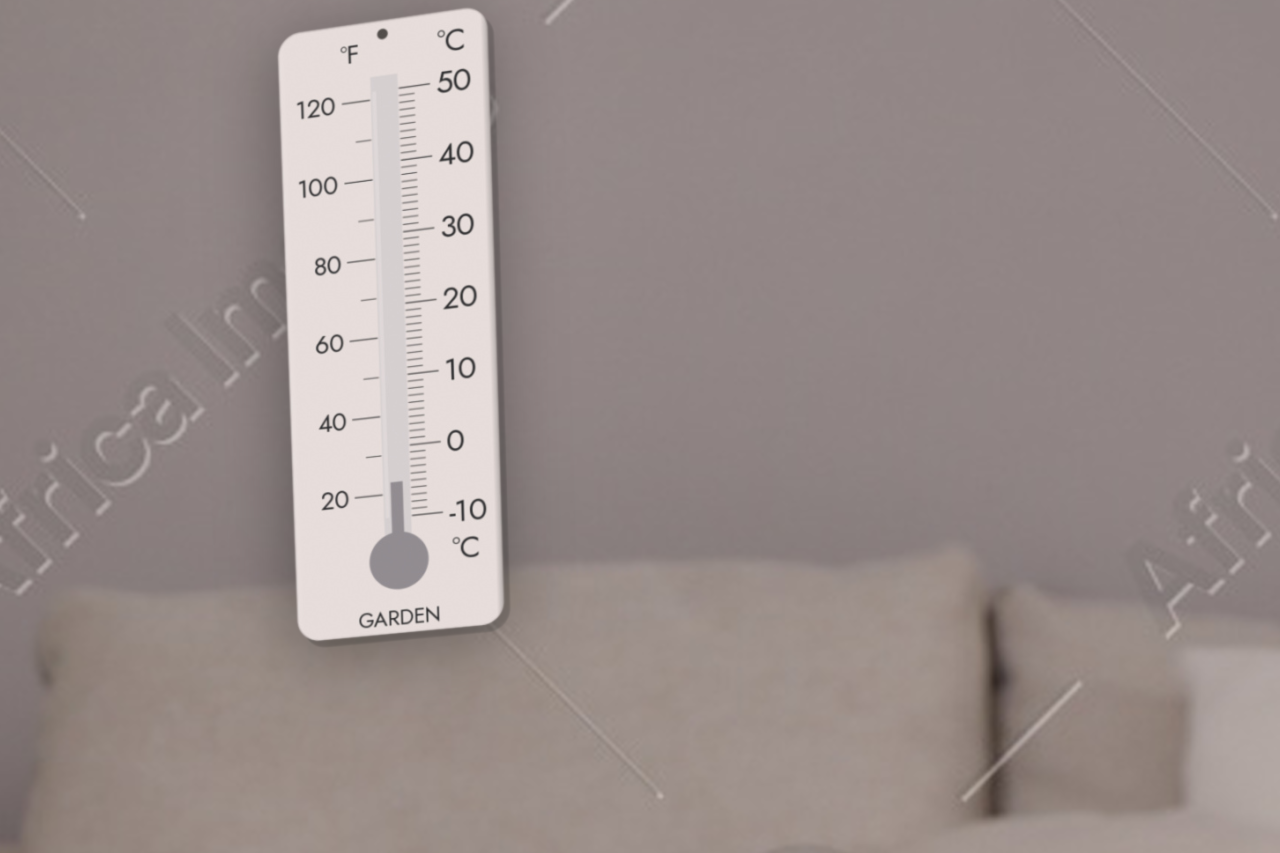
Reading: -5,°C
